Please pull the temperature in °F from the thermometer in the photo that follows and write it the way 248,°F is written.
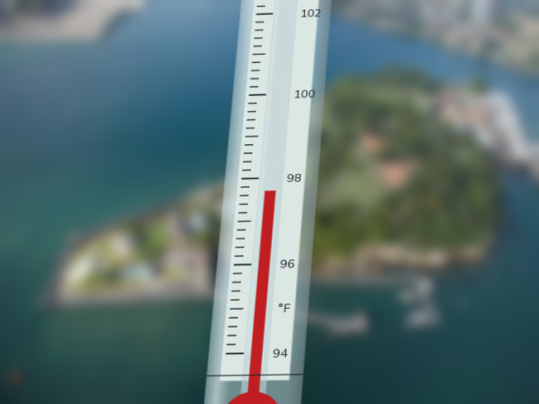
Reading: 97.7,°F
